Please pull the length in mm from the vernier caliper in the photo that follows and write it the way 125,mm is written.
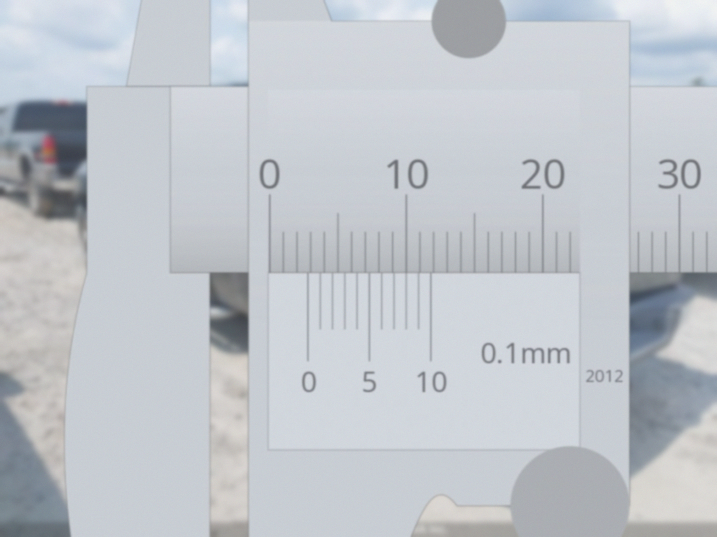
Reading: 2.8,mm
